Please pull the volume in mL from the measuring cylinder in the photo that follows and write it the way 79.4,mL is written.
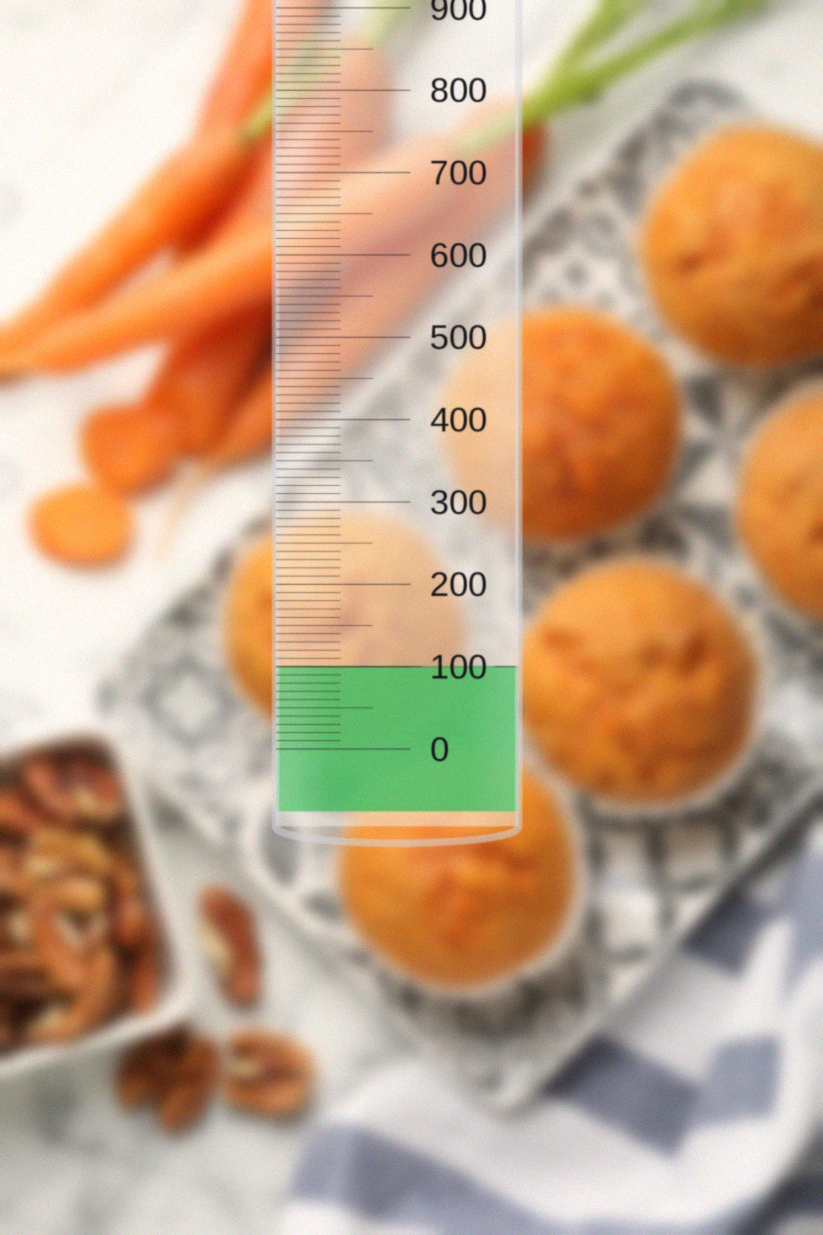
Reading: 100,mL
